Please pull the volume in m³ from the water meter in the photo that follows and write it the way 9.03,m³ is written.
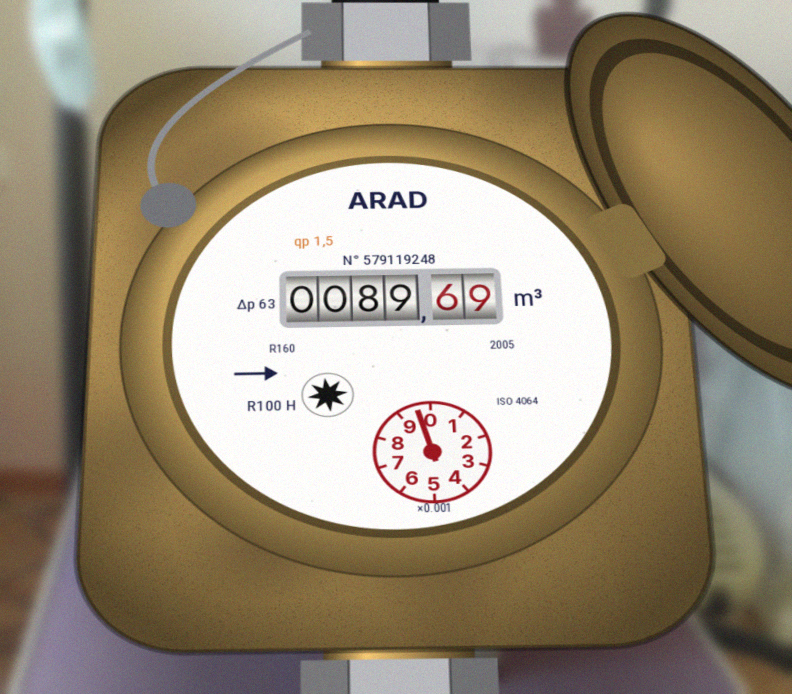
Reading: 89.689,m³
